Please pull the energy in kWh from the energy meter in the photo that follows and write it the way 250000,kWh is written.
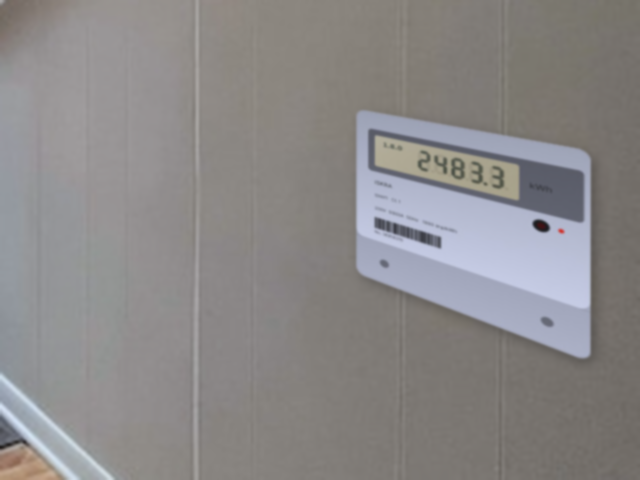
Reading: 2483.3,kWh
